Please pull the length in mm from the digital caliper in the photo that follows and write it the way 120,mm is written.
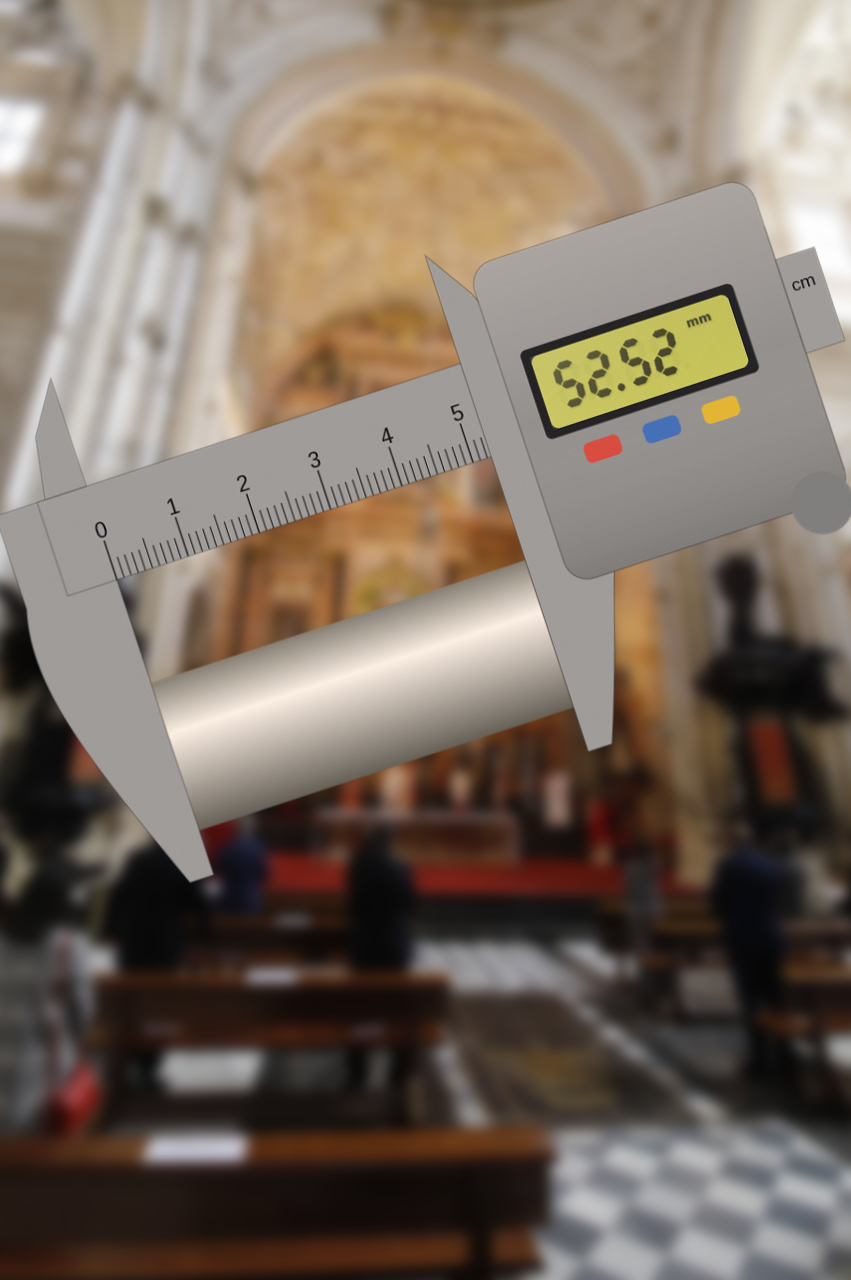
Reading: 52.52,mm
